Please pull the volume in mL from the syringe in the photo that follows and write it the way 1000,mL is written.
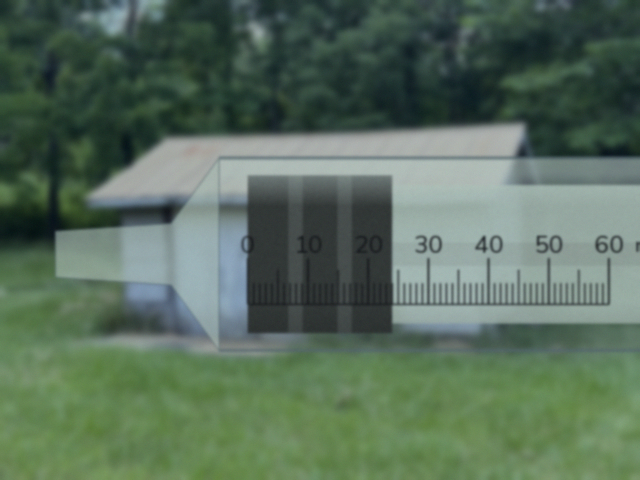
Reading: 0,mL
